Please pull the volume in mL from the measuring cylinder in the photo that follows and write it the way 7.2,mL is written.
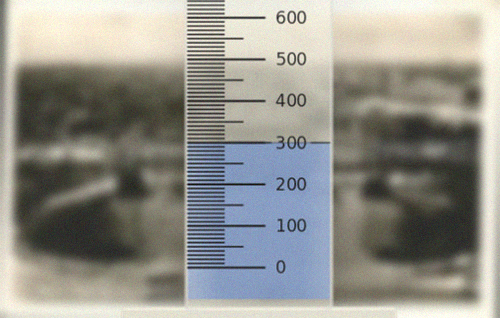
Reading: 300,mL
